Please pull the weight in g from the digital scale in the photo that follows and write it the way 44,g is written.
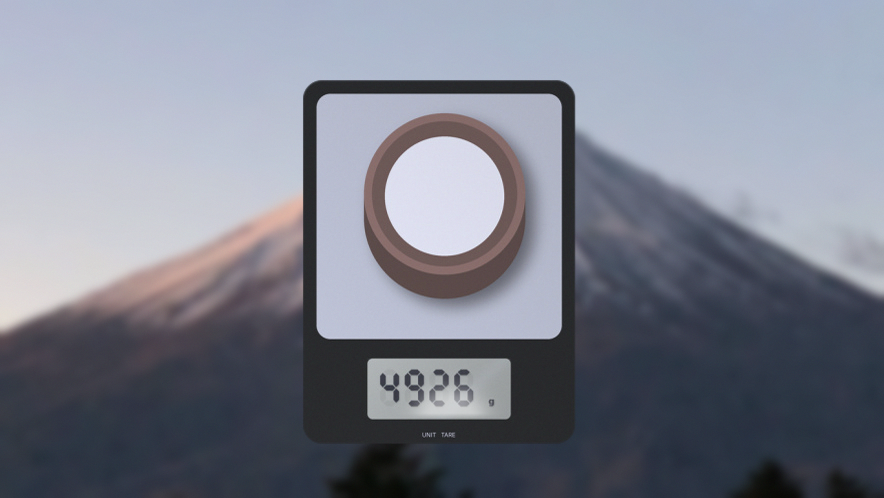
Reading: 4926,g
